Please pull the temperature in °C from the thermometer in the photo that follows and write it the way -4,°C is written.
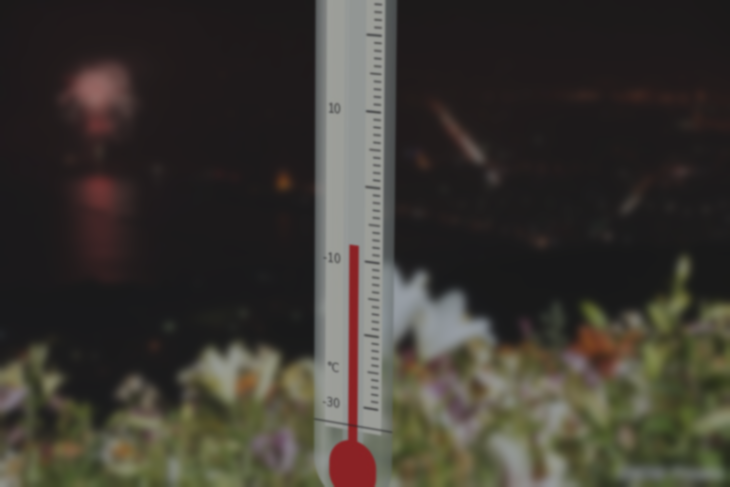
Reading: -8,°C
